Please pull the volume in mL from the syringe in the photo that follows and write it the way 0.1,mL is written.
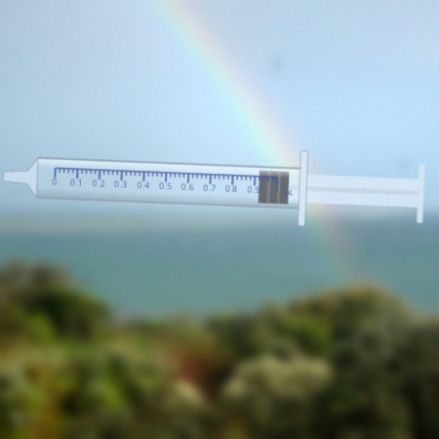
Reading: 0.92,mL
